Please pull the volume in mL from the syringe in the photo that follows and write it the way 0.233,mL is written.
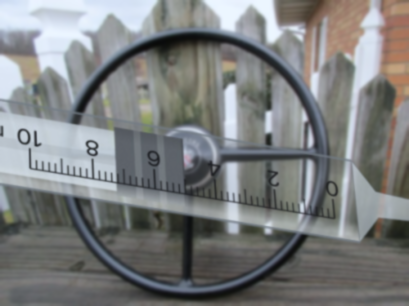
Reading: 5,mL
